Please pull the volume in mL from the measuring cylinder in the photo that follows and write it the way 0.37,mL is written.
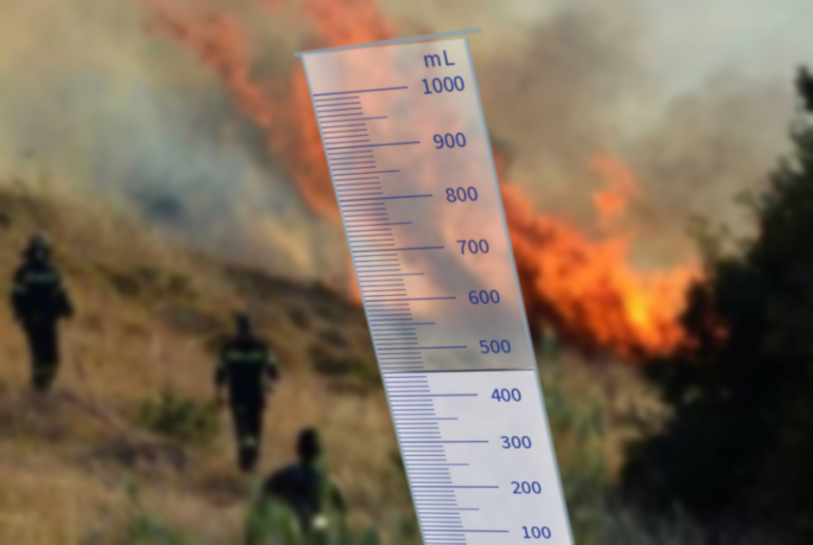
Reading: 450,mL
